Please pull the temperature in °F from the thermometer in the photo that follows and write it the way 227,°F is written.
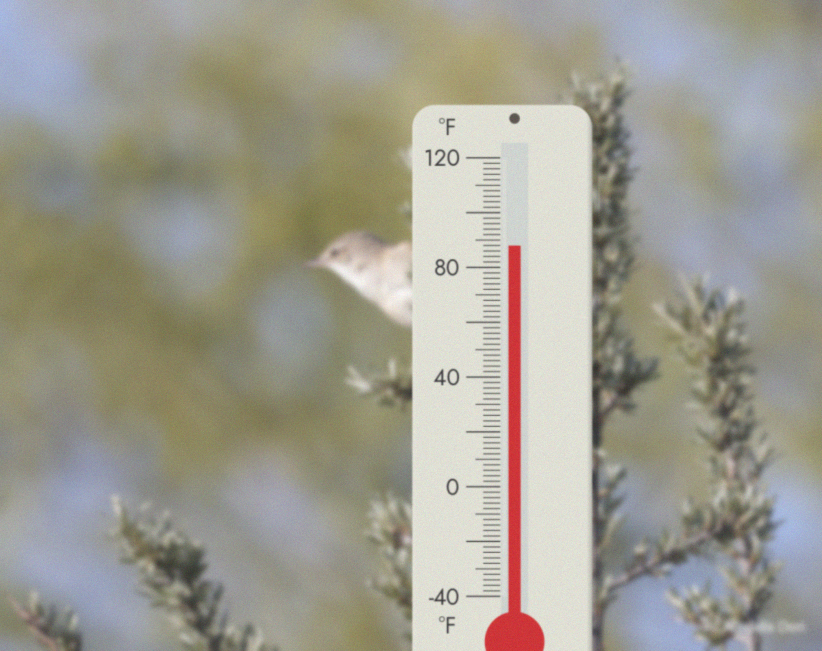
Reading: 88,°F
